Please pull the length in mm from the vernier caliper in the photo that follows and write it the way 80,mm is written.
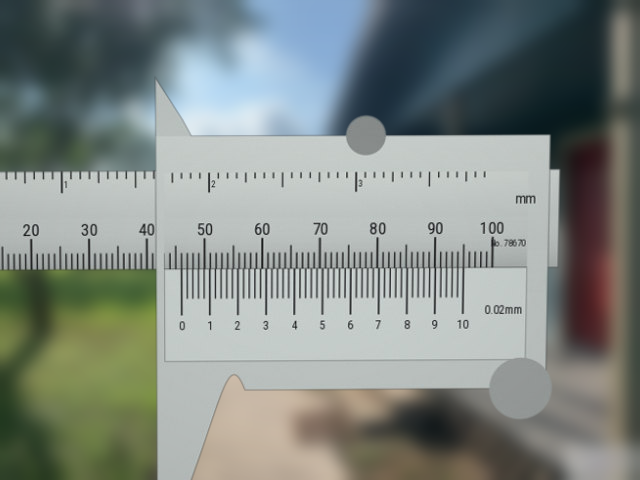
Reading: 46.0,mm
